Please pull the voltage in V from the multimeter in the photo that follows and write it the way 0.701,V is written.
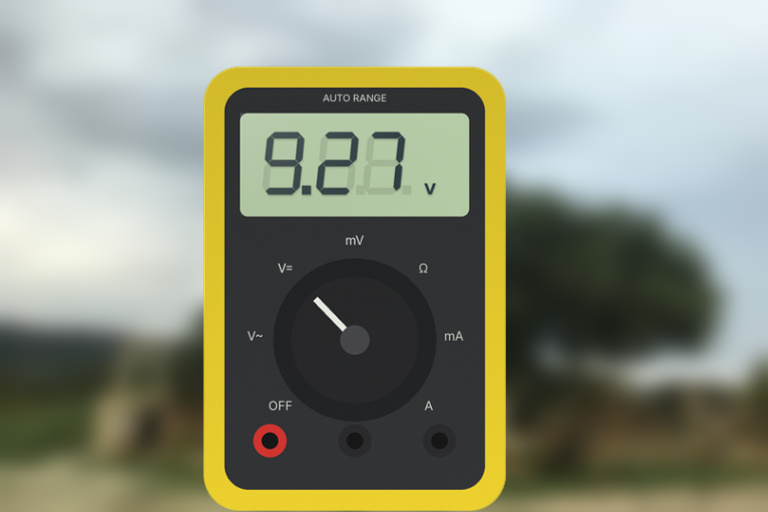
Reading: 9.27,V
